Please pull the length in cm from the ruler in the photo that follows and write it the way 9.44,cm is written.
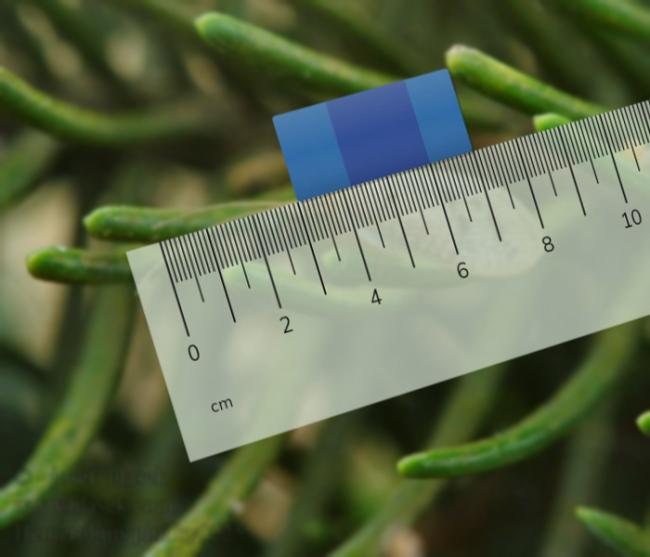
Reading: 4,cm
